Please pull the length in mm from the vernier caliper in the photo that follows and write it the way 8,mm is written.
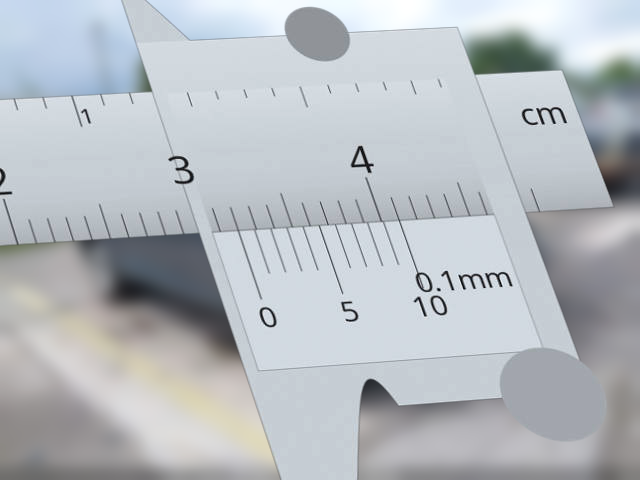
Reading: 32.0,mm
